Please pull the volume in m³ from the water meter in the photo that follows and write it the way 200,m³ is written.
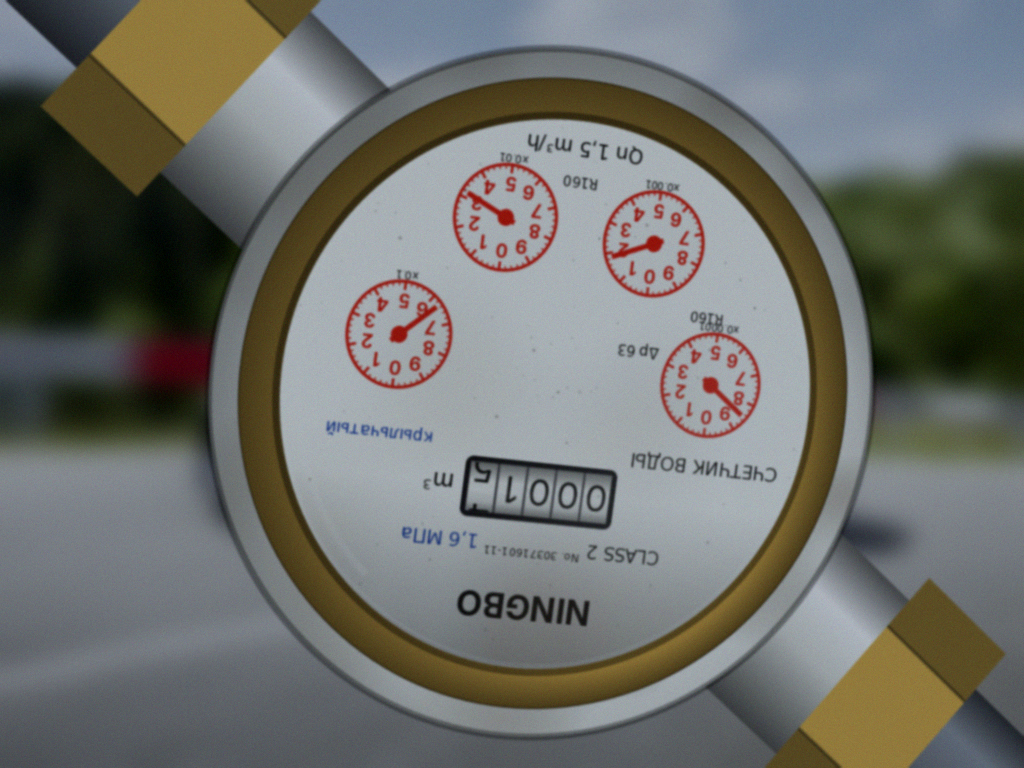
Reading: 14.6318,m³
